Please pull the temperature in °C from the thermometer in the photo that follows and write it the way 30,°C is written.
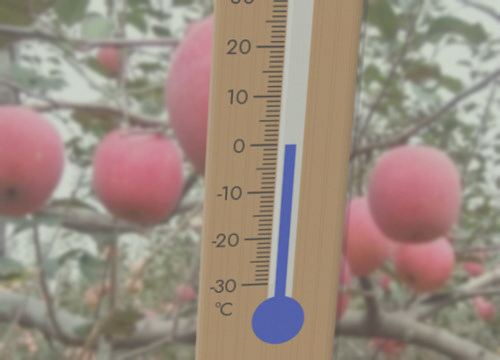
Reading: 0,°C
